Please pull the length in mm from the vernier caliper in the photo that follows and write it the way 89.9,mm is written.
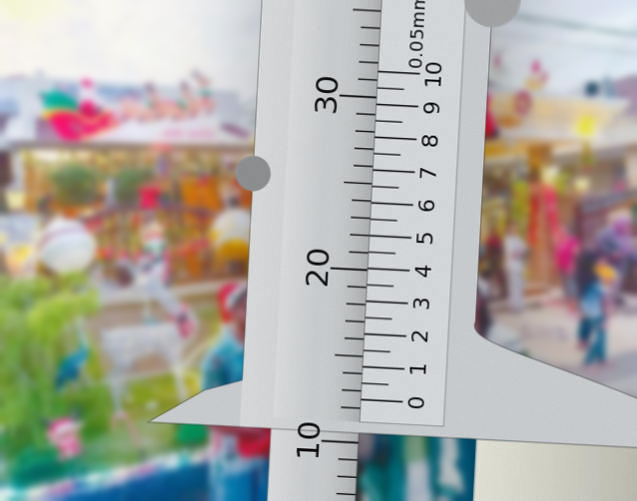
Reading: 12.5,mm
